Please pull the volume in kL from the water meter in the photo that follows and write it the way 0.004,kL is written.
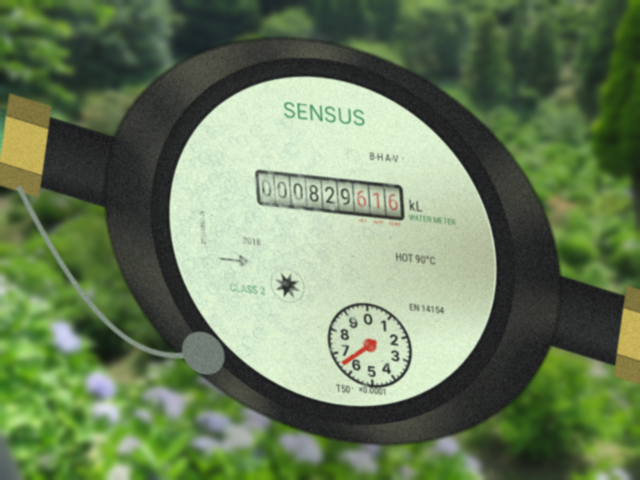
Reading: 829.6166,kL
